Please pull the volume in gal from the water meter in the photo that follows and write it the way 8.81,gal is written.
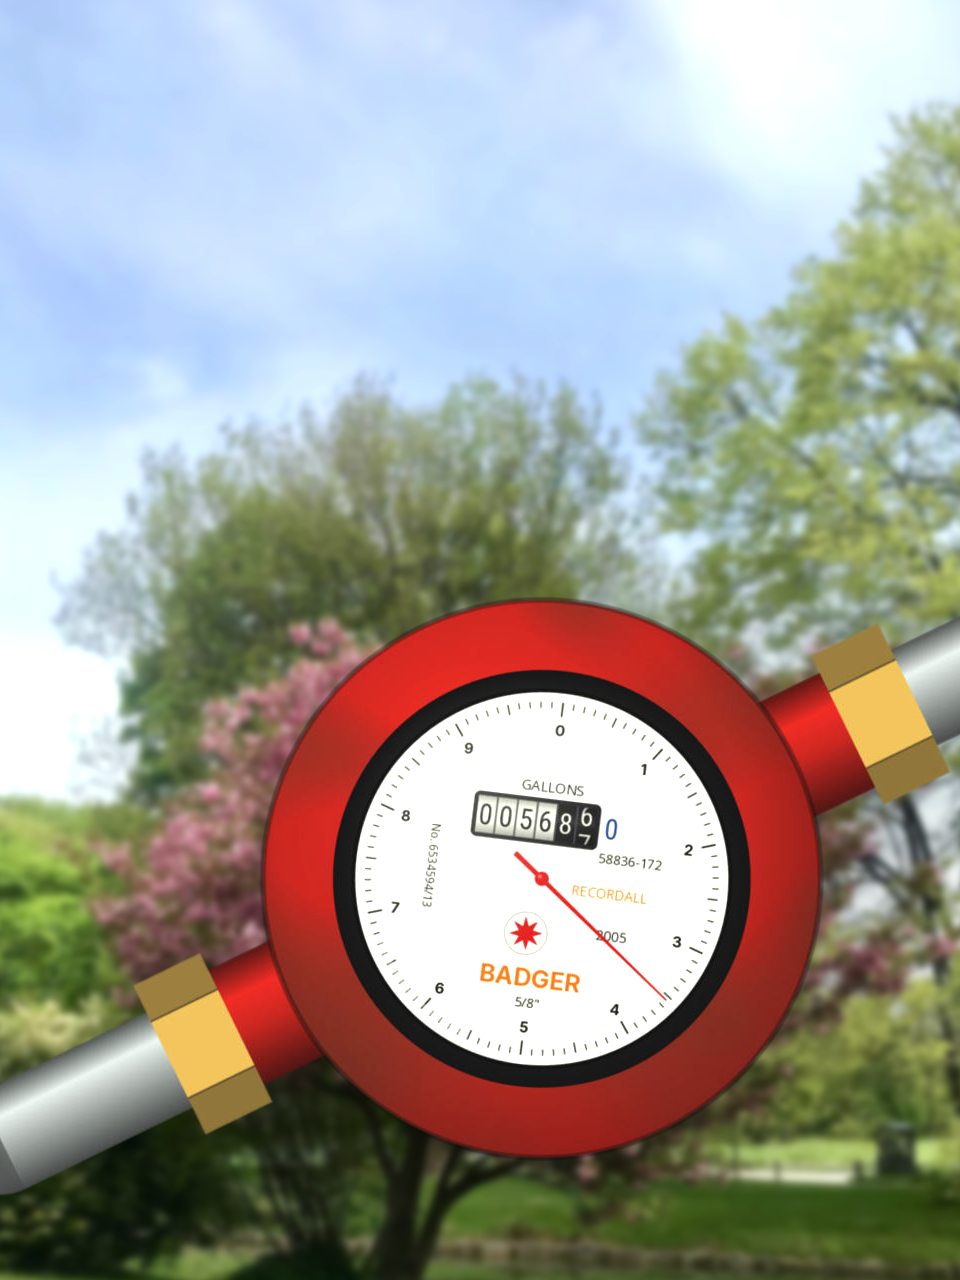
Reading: 56863.5,gal
